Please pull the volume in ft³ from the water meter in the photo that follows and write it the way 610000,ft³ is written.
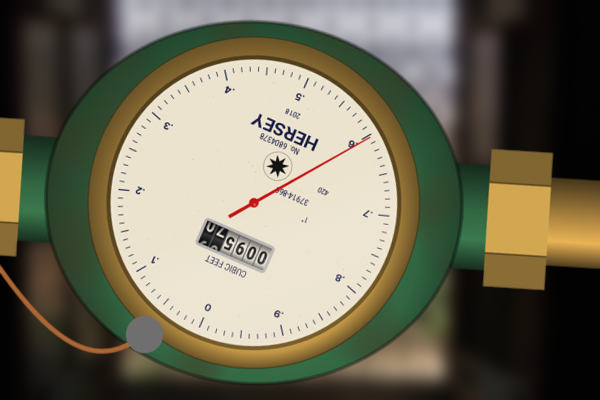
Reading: 9569.60,ft³
